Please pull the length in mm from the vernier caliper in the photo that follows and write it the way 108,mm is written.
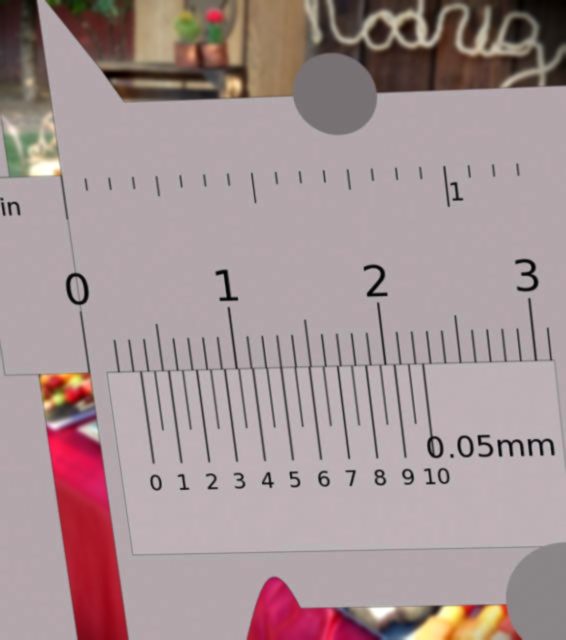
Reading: 3.5,mm
